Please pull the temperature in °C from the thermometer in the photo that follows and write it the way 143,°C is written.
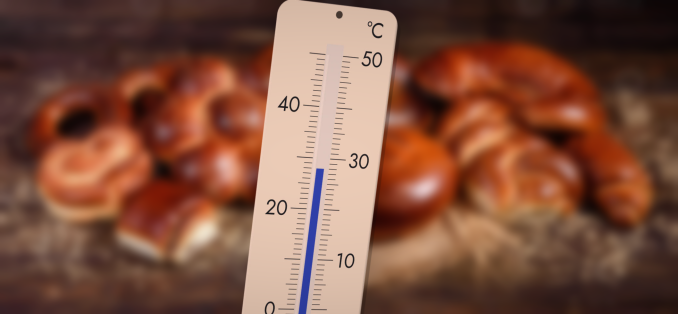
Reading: 28,°C
